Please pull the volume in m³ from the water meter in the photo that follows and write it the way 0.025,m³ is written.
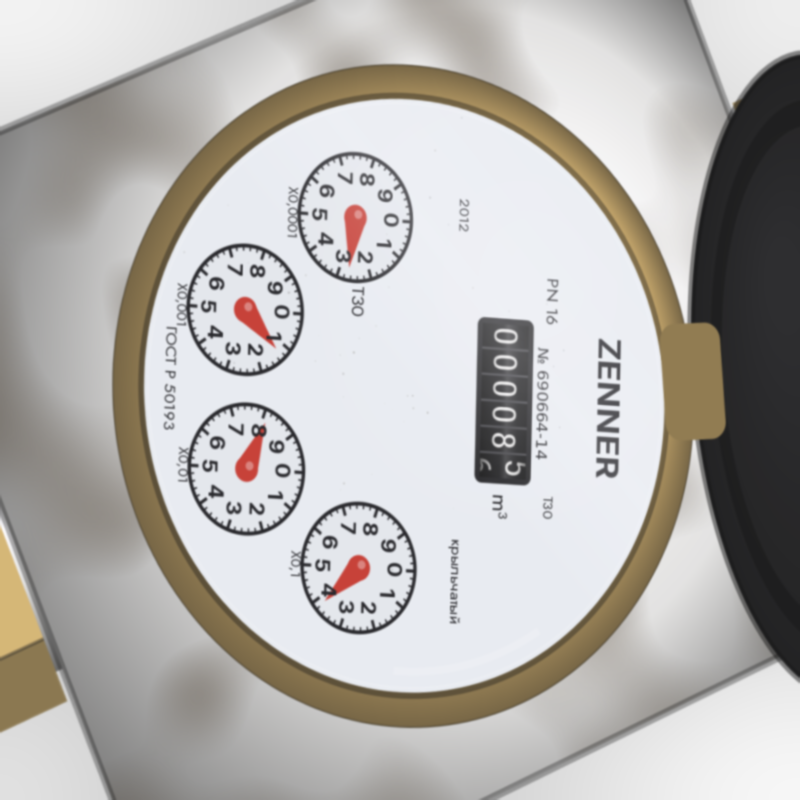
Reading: 85.3812,m³
